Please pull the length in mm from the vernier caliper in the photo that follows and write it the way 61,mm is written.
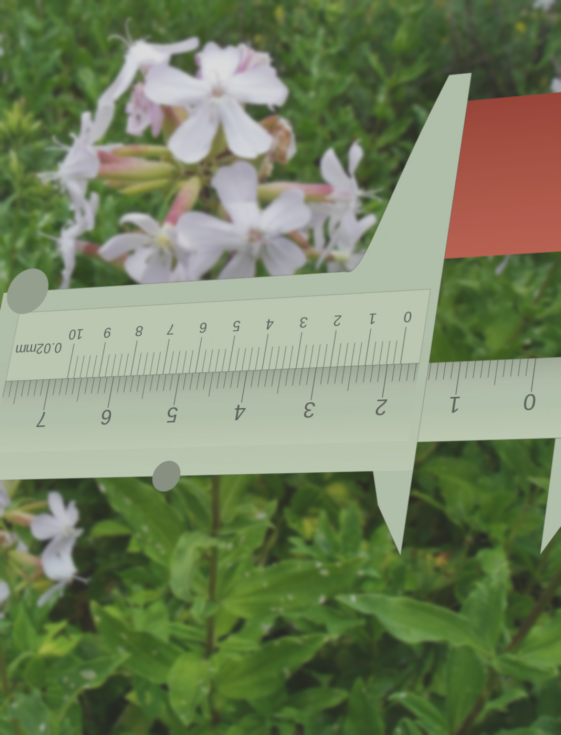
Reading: 18.2,mm
